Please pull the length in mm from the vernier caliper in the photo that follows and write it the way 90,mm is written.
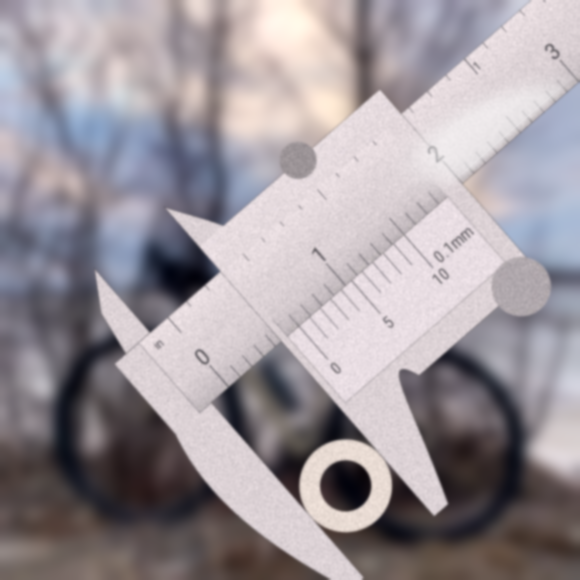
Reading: 6.0,mm
